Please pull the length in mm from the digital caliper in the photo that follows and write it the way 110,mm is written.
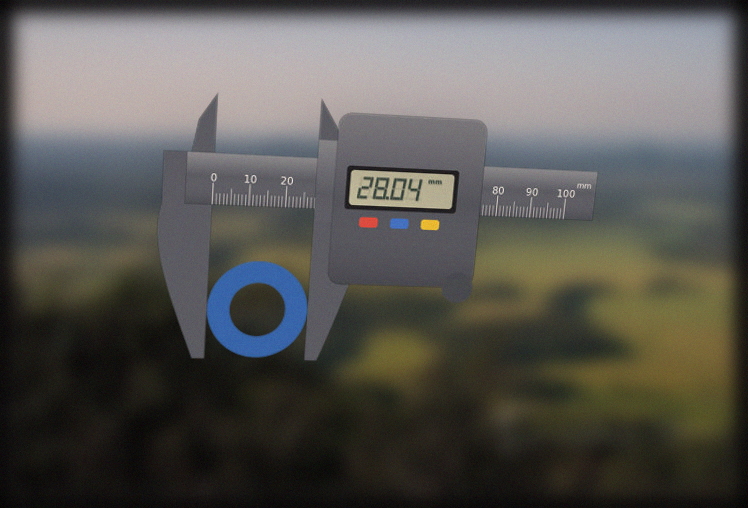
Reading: 28.04,mm
